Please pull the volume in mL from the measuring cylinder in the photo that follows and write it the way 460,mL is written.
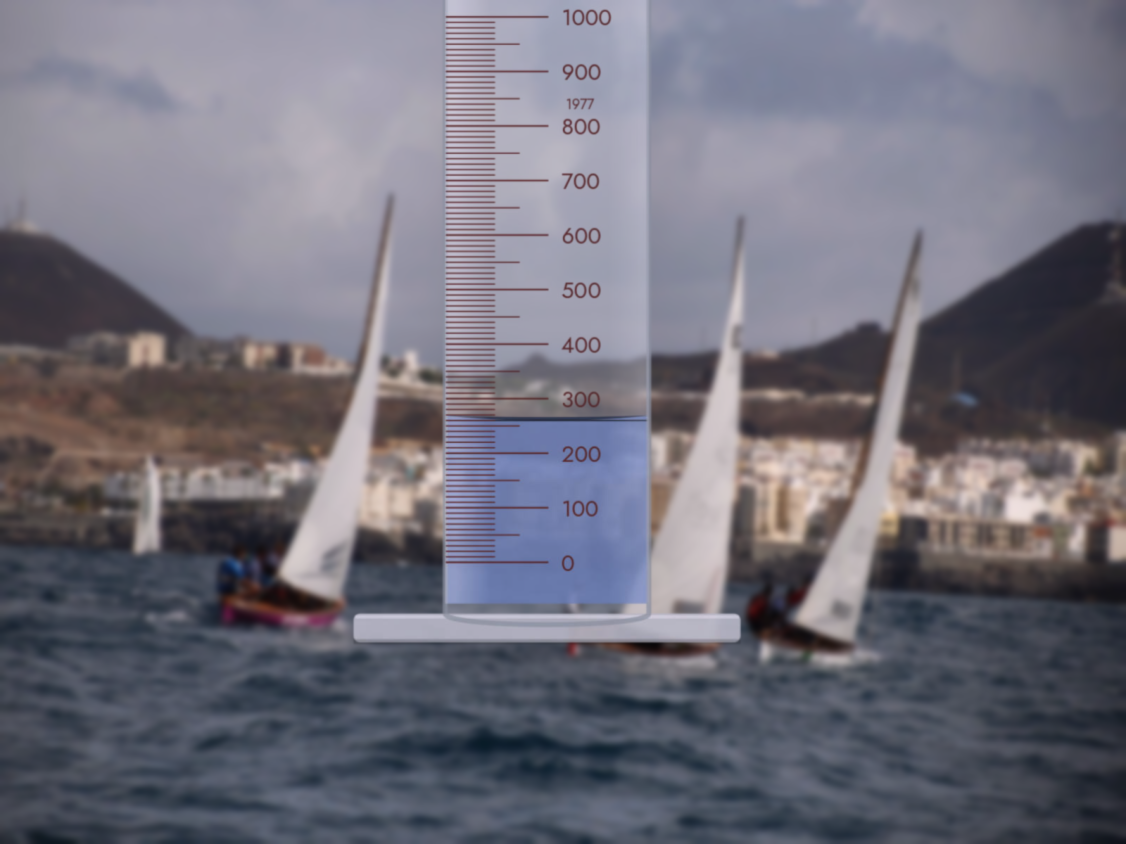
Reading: 260,mL
